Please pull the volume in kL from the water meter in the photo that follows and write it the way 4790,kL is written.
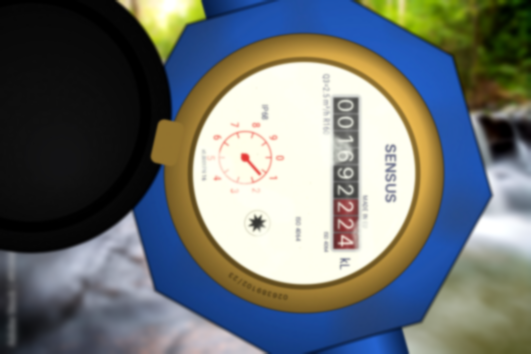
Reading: 1692.2241,kL
